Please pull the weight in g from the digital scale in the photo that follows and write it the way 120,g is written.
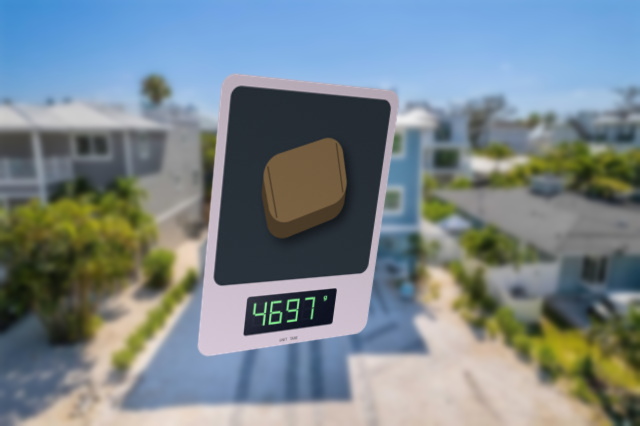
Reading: 4697,g
